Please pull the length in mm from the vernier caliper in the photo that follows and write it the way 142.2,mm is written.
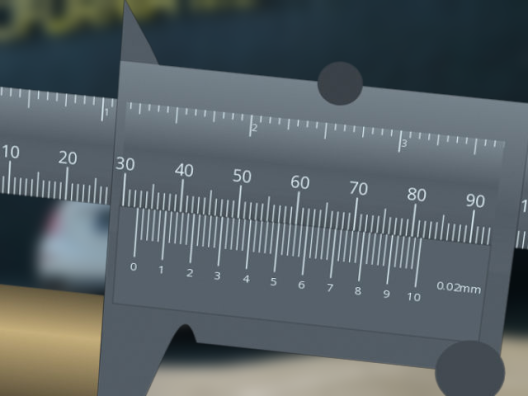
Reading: 32.6,mm
